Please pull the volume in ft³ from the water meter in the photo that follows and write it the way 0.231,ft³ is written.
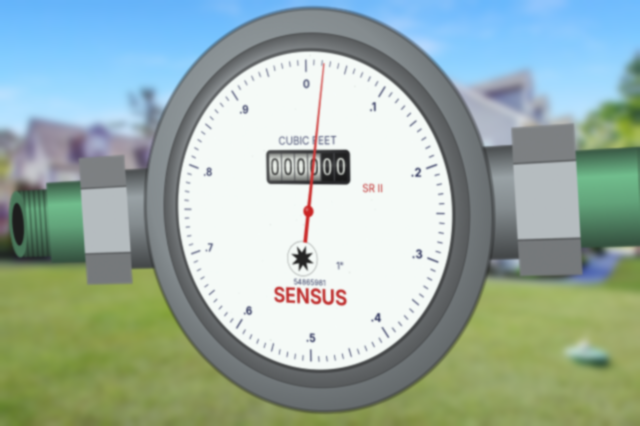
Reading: 0.02,ft³
